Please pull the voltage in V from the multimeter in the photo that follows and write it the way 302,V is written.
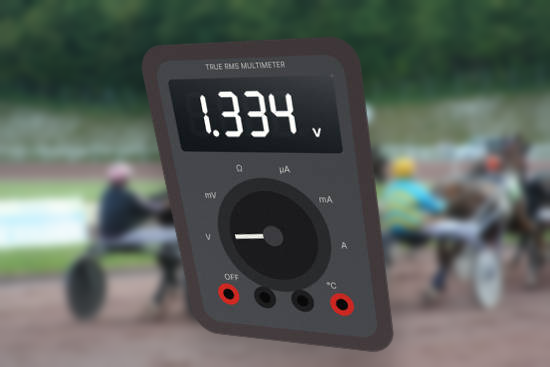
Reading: 1.334,V
